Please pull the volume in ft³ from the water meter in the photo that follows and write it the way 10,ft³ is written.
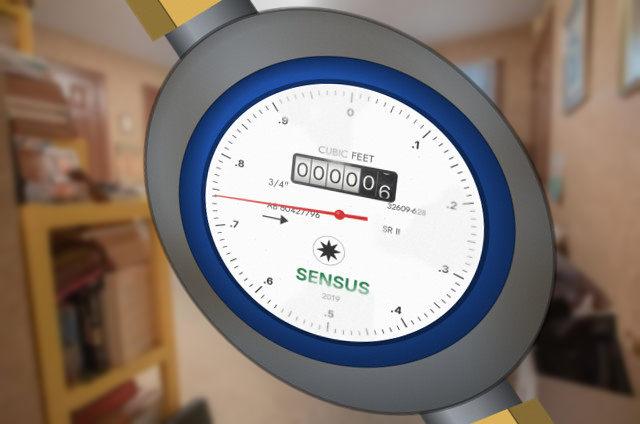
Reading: 5.74,ft³
